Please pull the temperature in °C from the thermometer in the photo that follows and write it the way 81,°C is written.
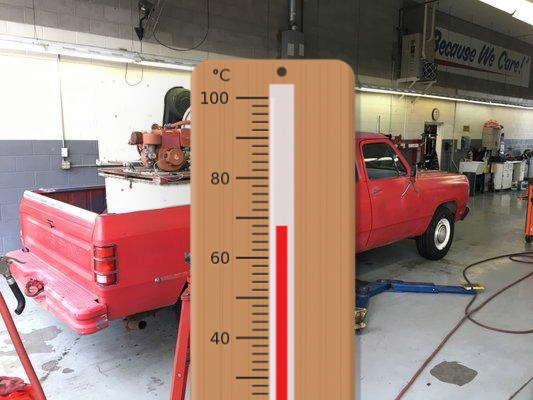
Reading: 68,°C
